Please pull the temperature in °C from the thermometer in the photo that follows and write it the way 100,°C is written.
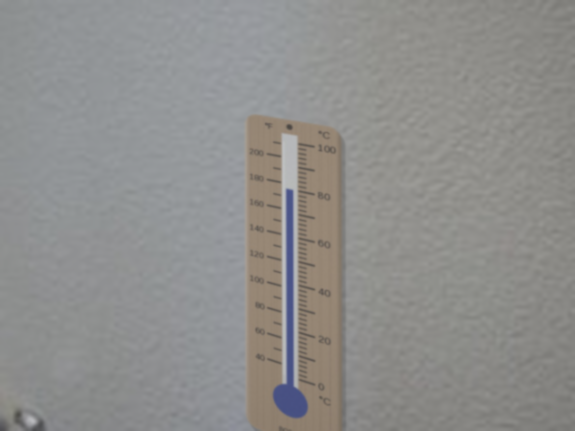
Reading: 80,°C
